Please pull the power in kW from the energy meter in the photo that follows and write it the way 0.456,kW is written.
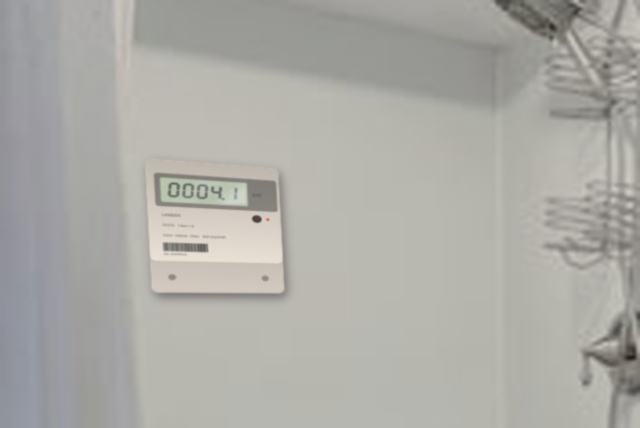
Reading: 4.1,kW
